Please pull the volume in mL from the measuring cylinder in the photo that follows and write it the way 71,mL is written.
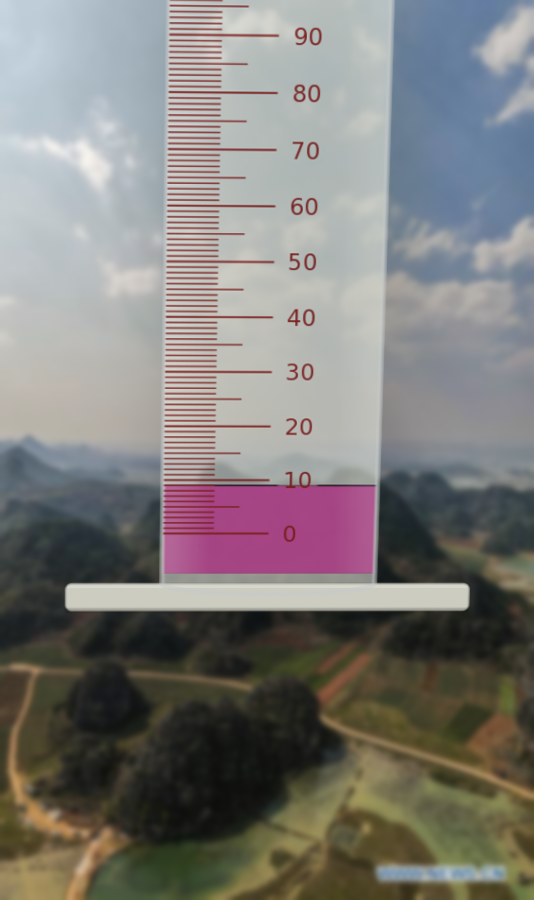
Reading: 9,mL
